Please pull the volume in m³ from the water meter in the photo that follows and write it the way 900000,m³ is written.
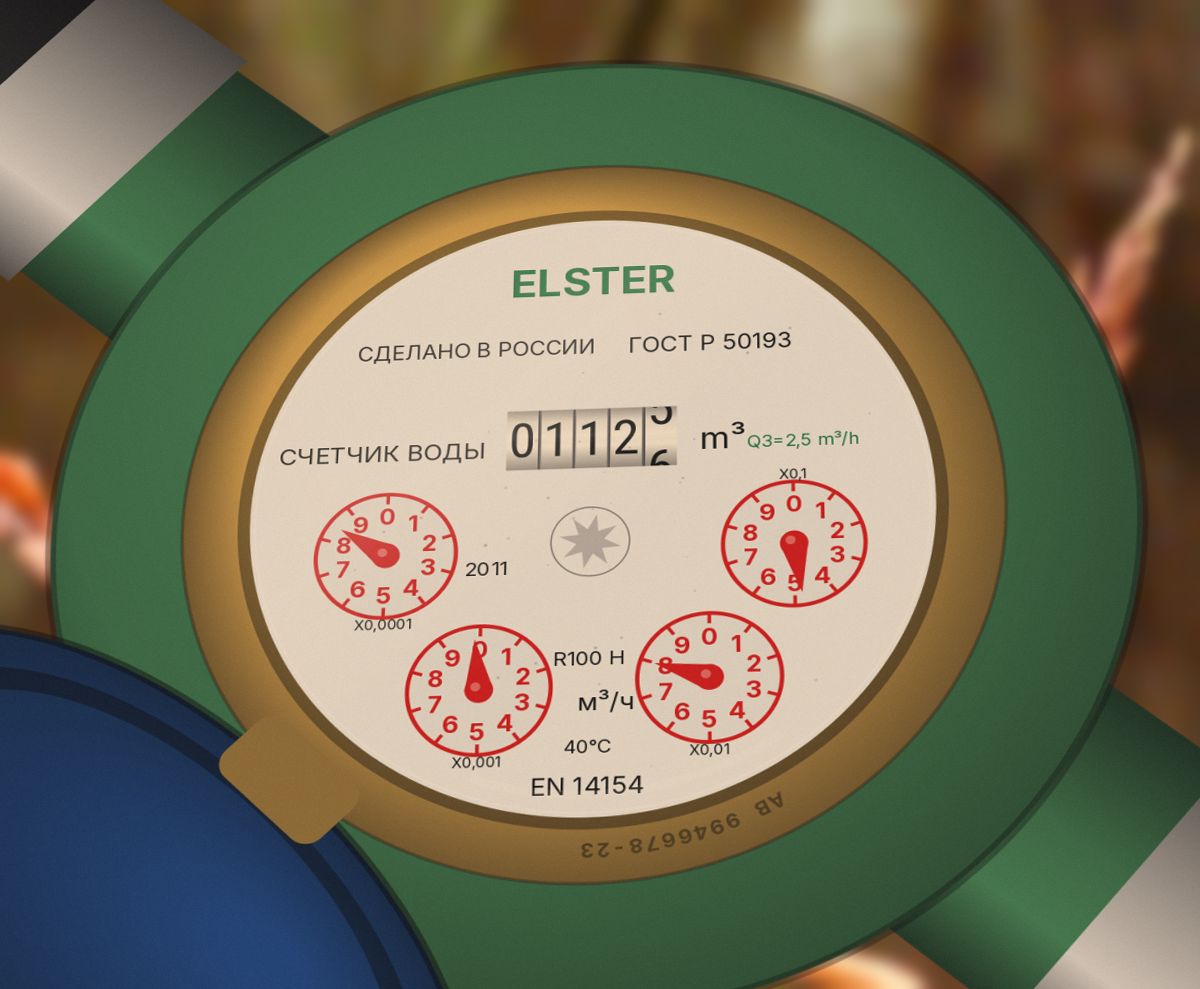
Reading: 1125.4798,m³
